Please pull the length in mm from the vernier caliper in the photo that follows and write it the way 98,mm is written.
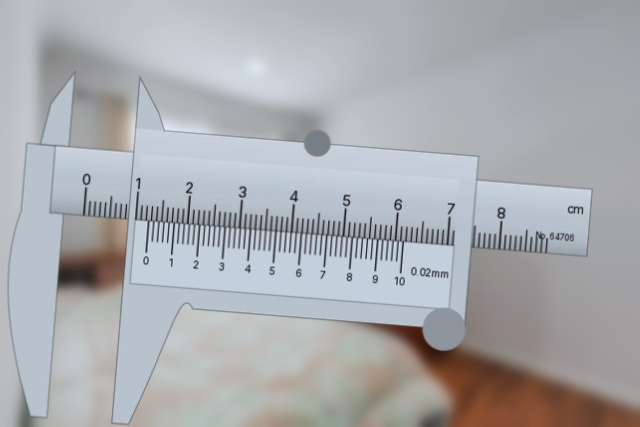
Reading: 12.5,mm
